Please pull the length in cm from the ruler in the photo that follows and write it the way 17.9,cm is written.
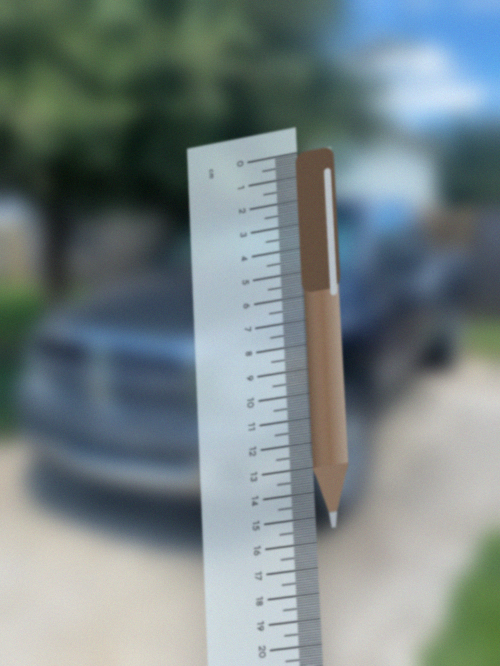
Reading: 15.5,cm
